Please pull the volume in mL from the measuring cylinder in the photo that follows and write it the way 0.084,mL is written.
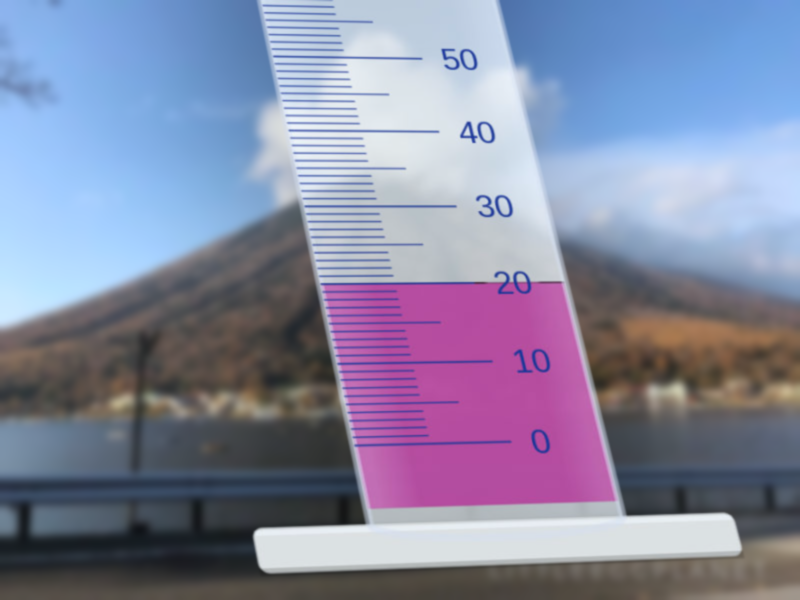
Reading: 20,mL
